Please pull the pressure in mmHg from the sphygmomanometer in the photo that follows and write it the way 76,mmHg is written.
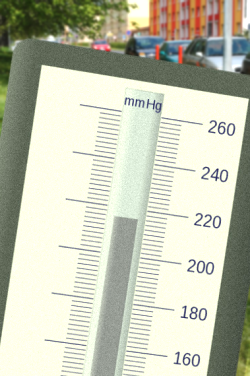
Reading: 216,mmHg
